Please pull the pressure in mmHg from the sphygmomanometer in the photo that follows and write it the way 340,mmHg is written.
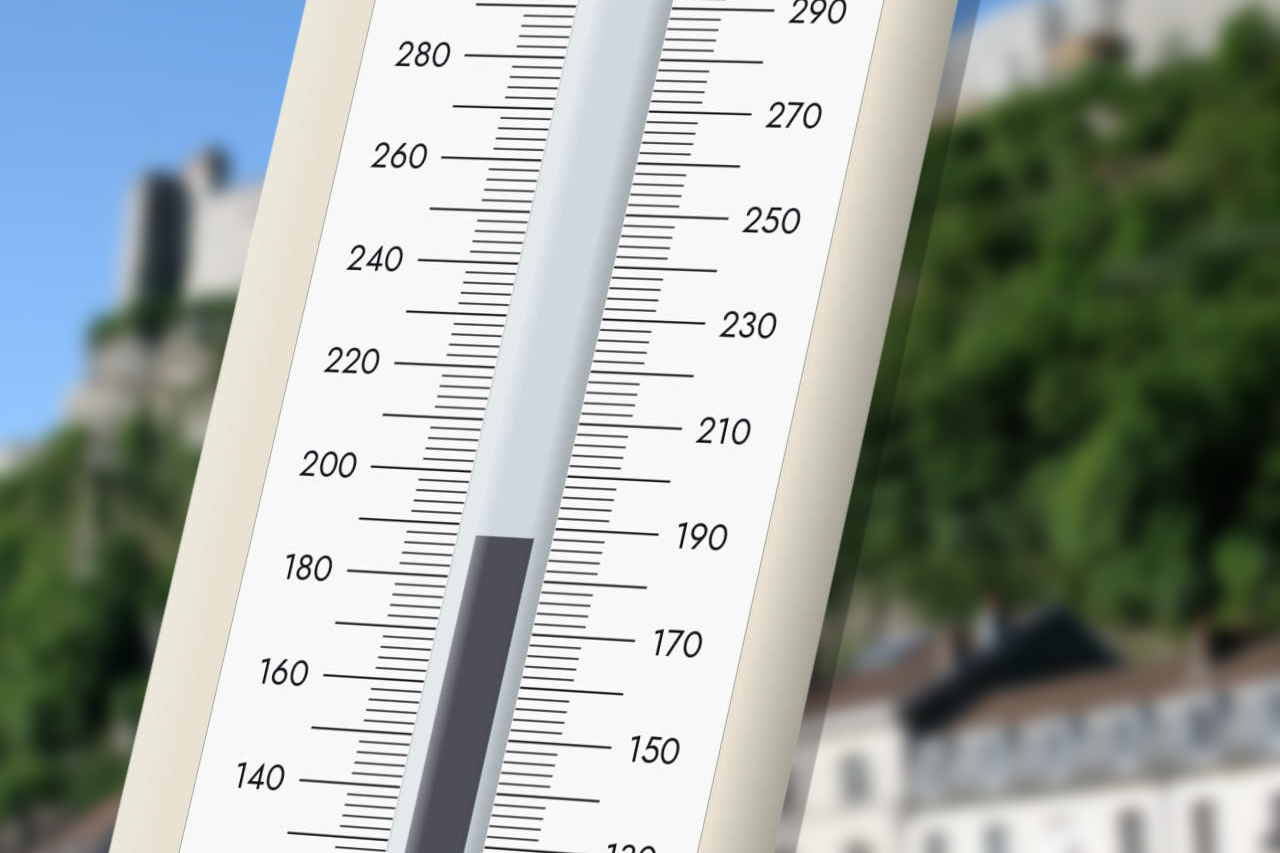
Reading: 188,mmHg
